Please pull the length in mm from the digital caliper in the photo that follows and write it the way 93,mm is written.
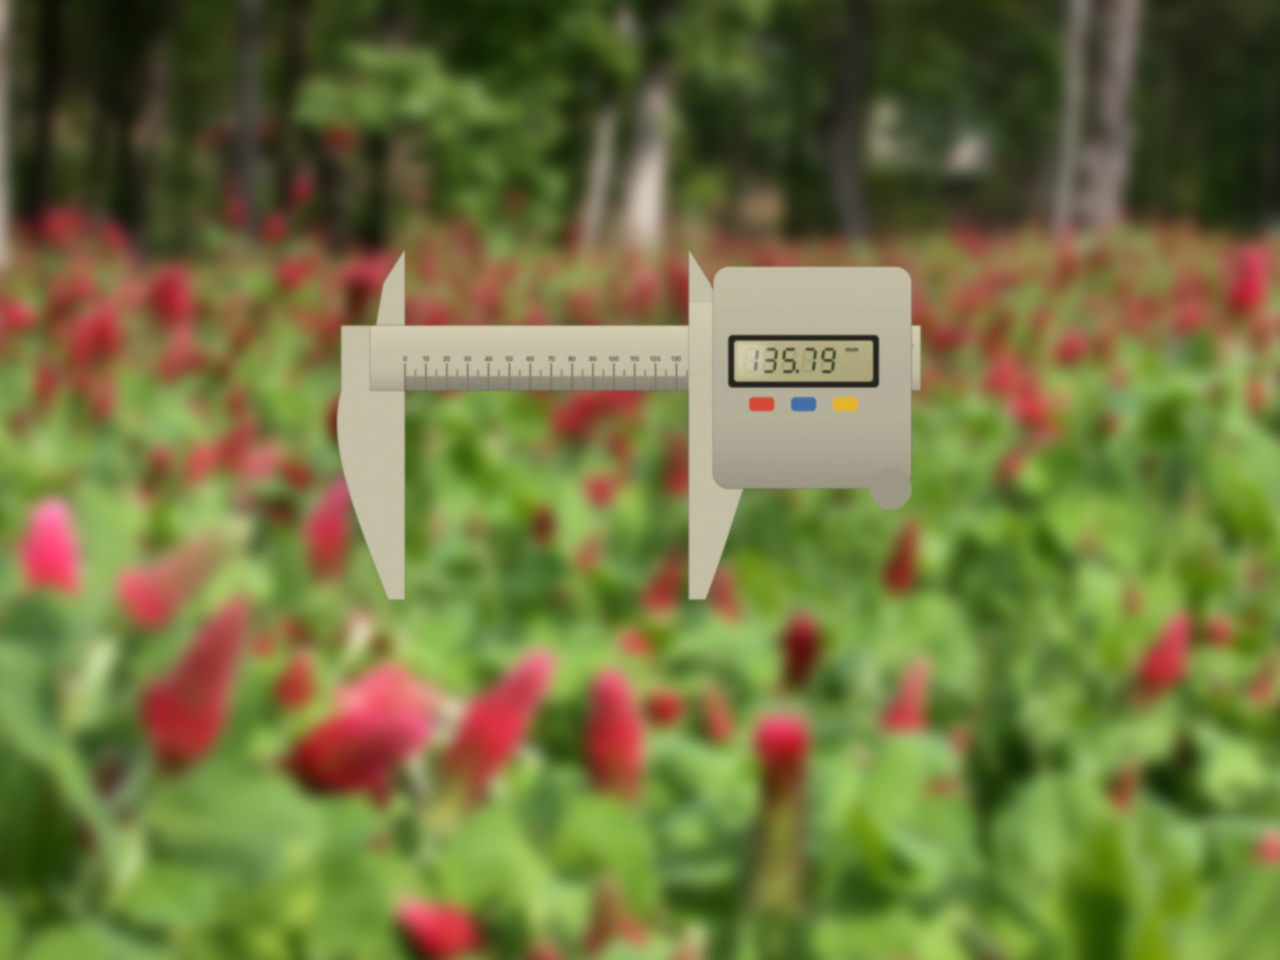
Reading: 135.79,mm
